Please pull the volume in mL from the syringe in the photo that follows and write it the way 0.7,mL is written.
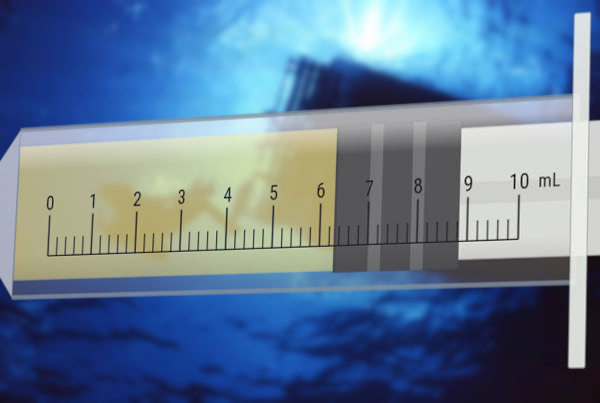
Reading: 6.3,mL
